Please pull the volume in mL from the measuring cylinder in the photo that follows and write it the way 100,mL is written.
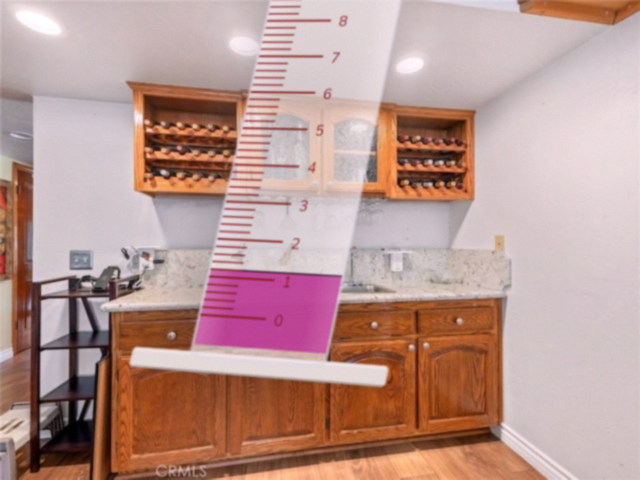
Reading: 1.2,mL
